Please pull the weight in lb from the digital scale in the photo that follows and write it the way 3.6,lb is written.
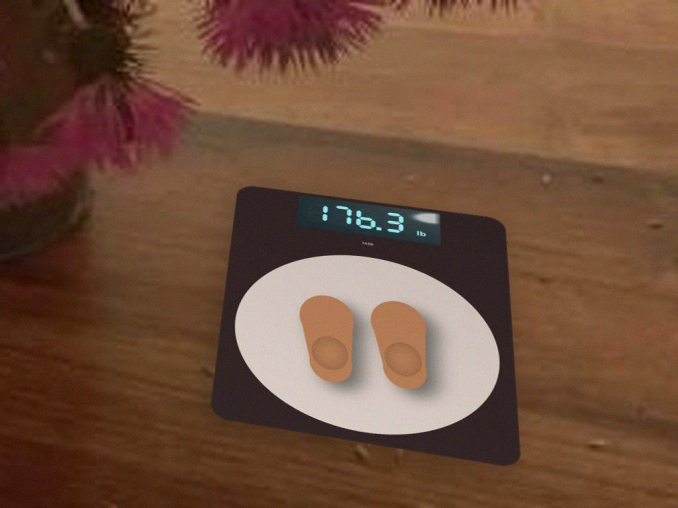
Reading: 176.3,lb
